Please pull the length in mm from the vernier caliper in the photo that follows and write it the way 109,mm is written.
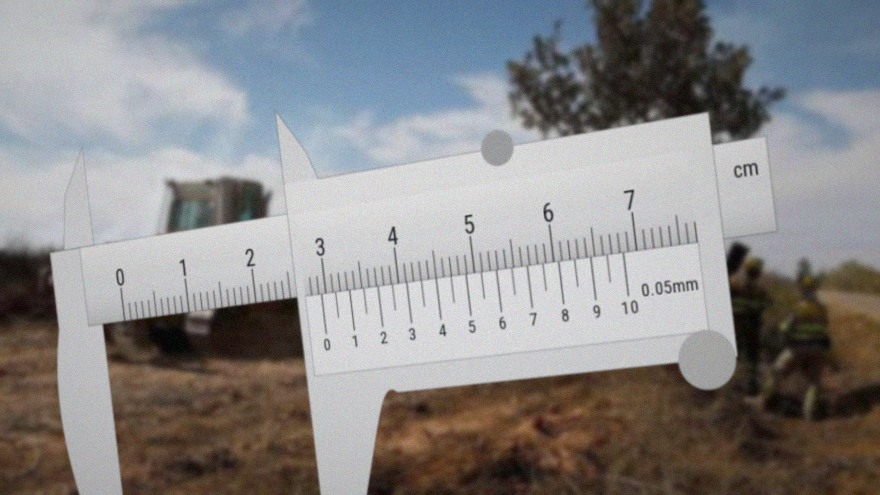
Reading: 29.4,mm
